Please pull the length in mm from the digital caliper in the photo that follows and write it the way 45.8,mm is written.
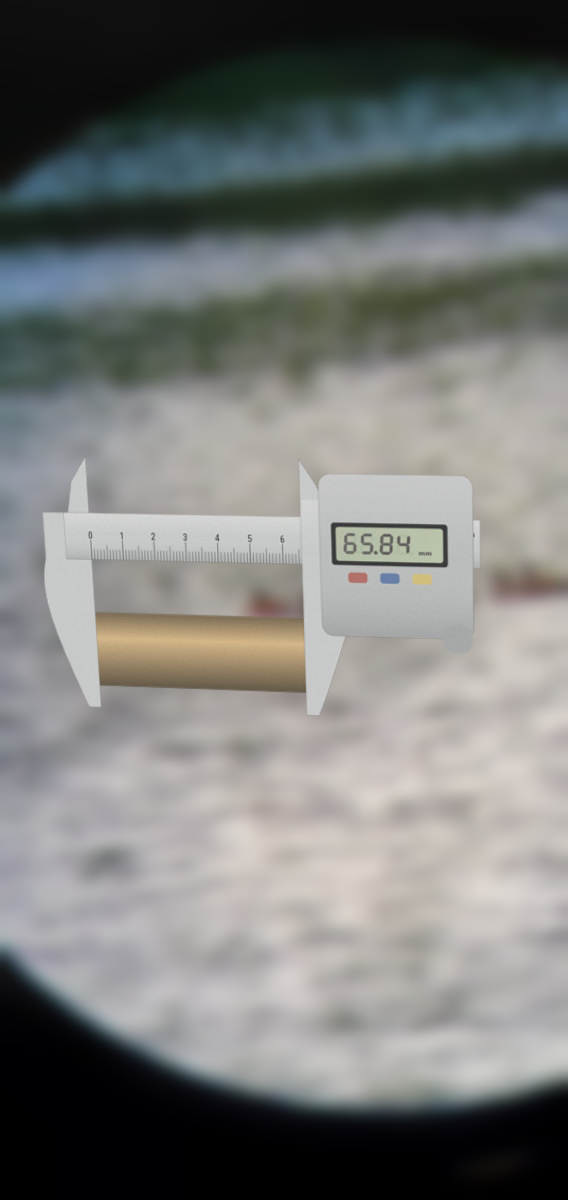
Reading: 65.84,mm
